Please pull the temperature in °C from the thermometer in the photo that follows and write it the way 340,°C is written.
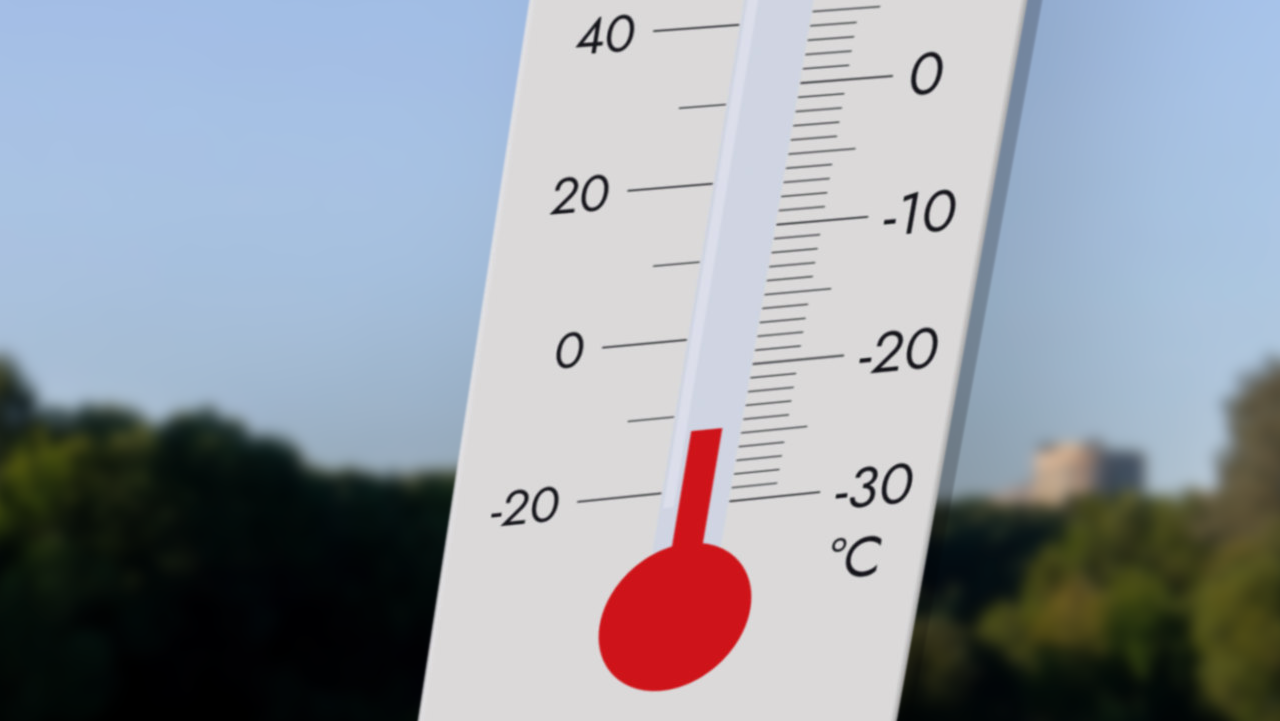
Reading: -24.5,°C
